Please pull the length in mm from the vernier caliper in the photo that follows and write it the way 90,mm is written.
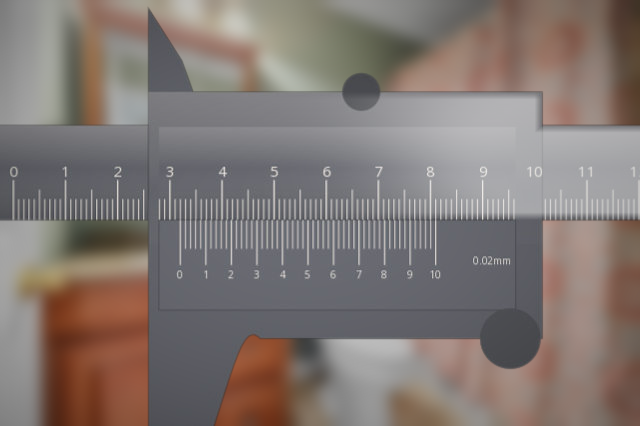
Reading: 32.0,mm
